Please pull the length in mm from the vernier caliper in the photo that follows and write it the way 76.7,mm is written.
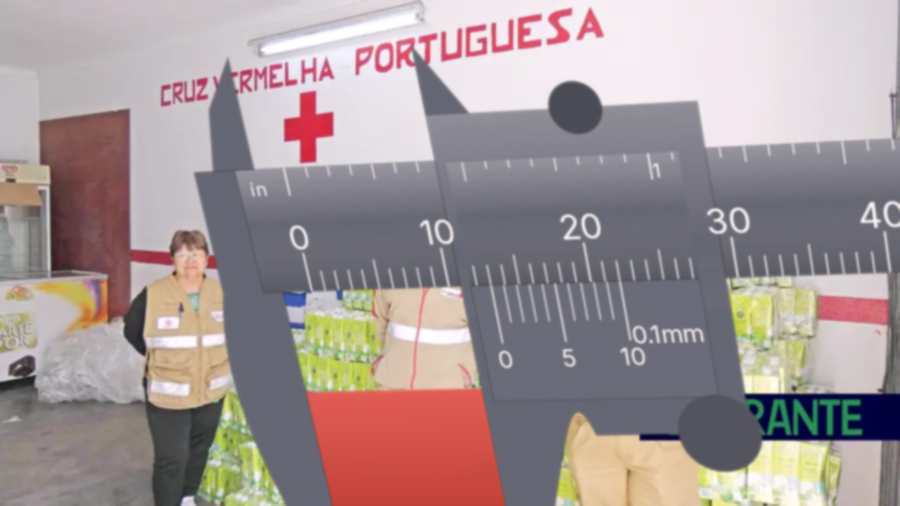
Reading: 13.0,mm
